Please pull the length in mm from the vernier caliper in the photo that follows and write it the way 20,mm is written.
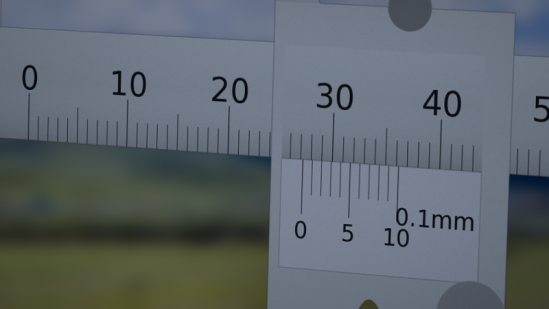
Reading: 27.2,mm
